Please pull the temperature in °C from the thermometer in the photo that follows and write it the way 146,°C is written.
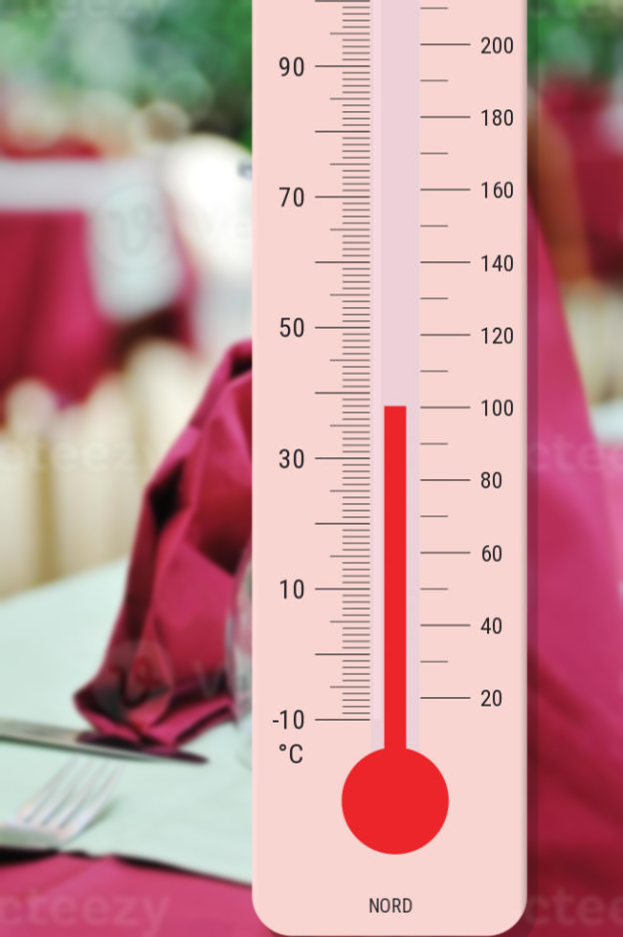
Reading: 38,°C
